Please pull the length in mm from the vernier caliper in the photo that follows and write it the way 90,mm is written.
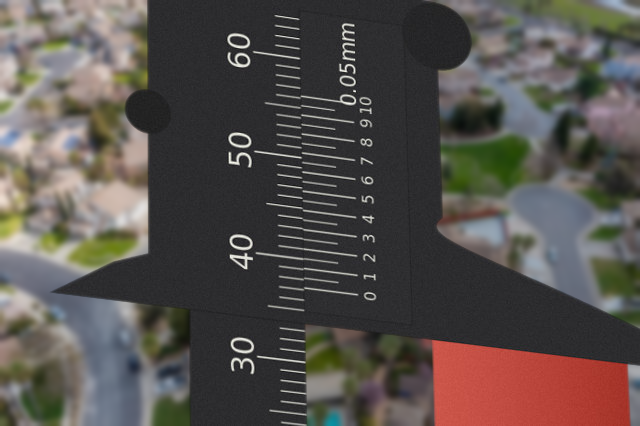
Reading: 37.2,mm
